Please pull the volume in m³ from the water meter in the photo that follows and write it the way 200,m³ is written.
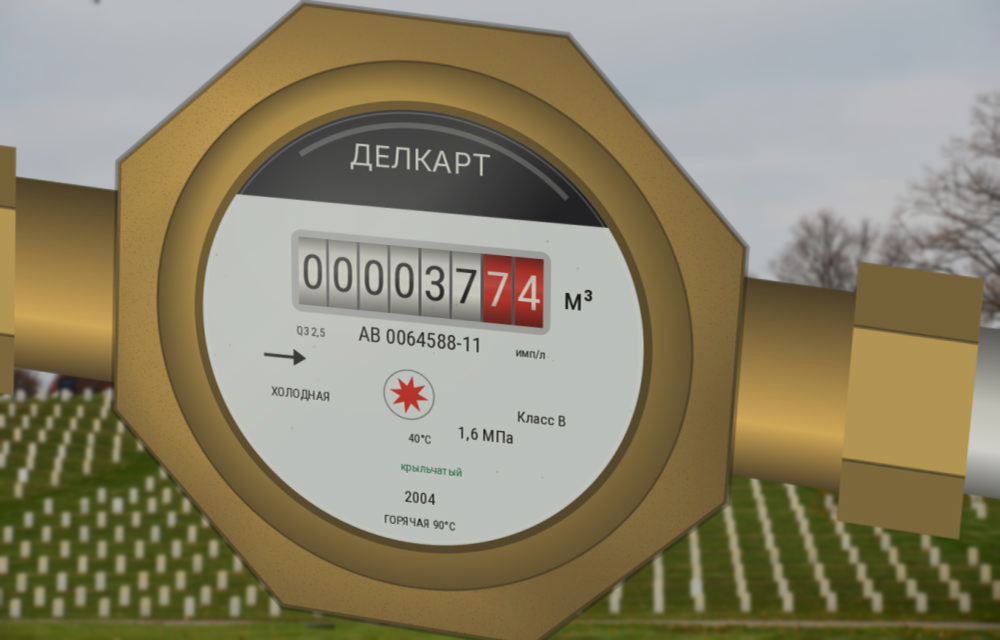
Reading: 37.74,m³
